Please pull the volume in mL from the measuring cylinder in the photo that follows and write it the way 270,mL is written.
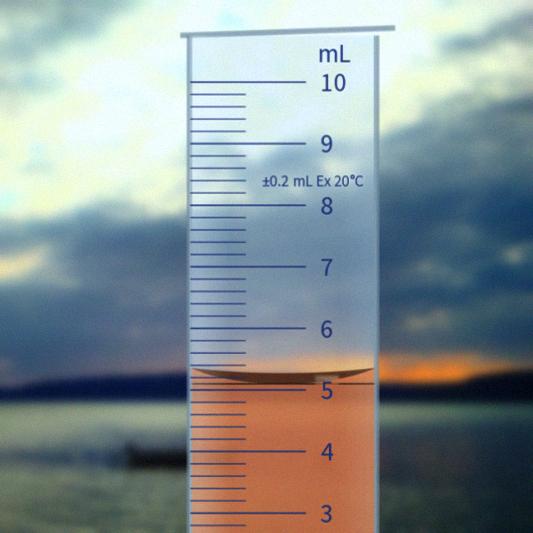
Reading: 5.1,mL
